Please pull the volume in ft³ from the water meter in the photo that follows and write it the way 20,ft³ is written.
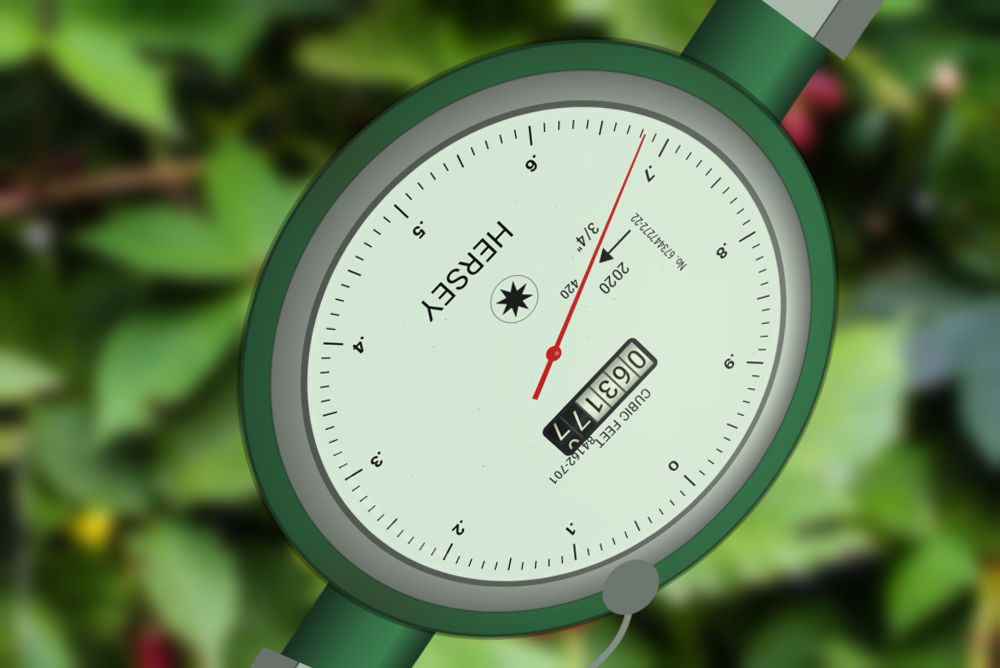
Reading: 63176.68,ft³
